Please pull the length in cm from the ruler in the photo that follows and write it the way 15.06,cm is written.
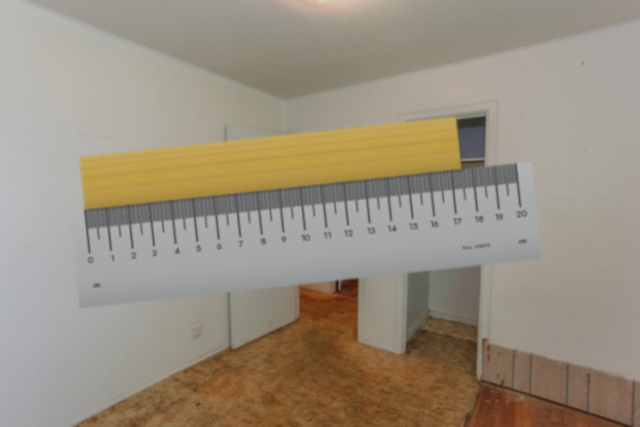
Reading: 17.5,cm
